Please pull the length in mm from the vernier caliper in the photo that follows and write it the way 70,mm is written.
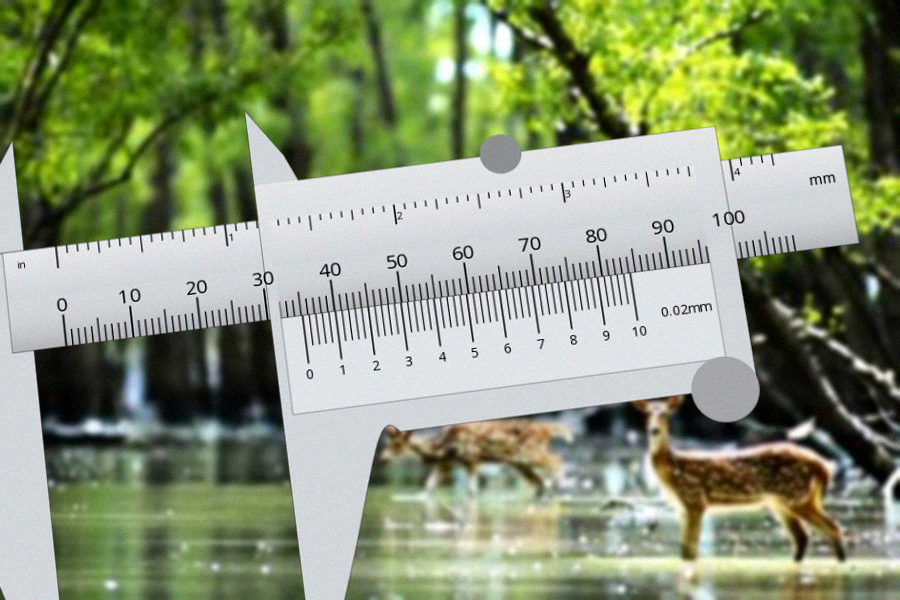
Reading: 35.2,mm
